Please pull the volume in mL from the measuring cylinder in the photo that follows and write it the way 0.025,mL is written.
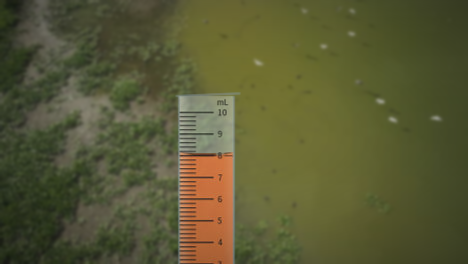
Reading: 8,mL
